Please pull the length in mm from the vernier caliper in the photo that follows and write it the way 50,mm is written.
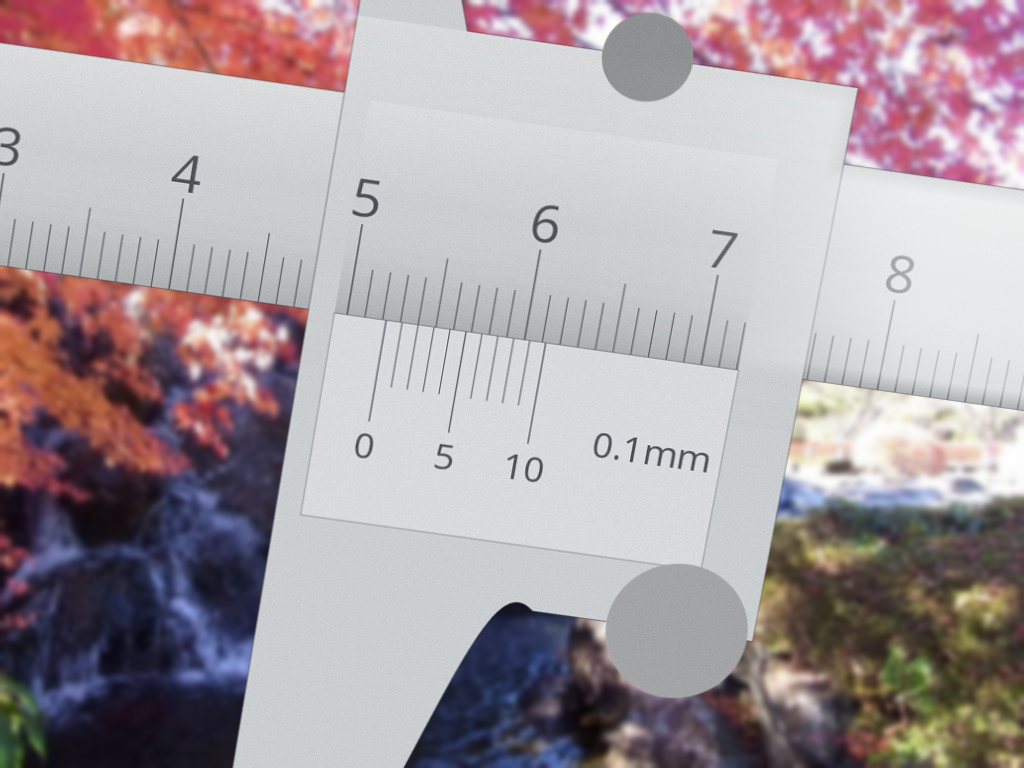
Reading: 52.2,mm
